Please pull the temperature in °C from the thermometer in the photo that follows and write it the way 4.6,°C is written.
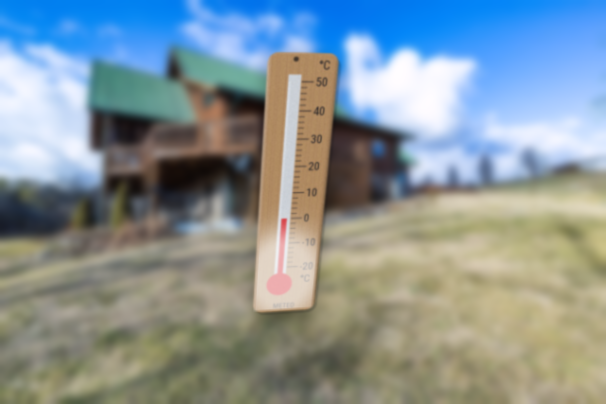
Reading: 0,°C
